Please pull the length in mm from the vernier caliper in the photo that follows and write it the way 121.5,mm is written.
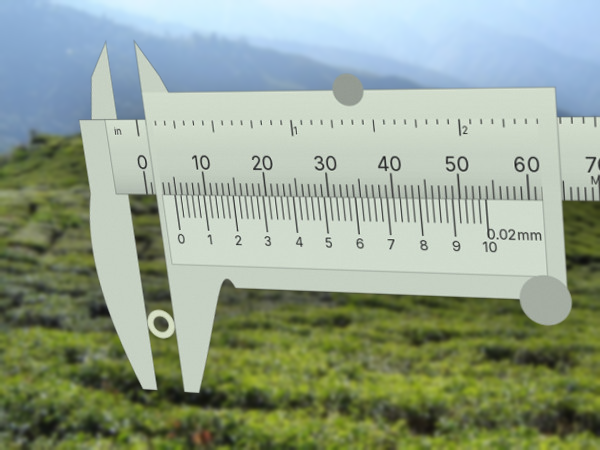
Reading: 4.8,mm
